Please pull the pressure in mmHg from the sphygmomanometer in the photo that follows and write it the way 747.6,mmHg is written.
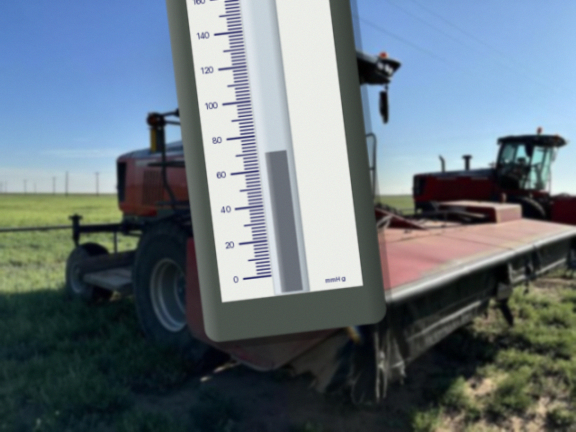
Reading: 70,mmHg
